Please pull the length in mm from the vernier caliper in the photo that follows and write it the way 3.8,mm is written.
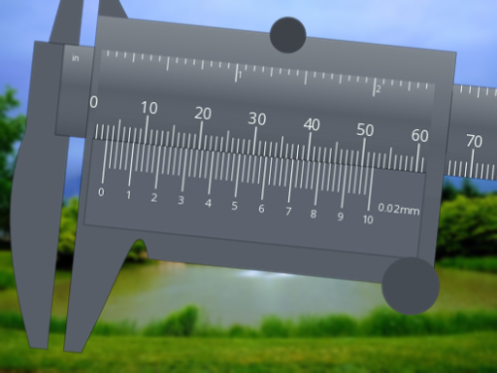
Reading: 3.0,mm
